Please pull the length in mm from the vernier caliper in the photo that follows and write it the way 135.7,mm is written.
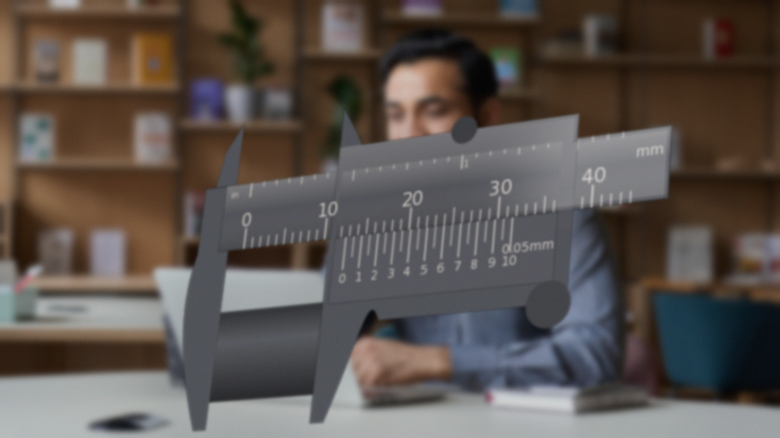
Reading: 12.6,mm
